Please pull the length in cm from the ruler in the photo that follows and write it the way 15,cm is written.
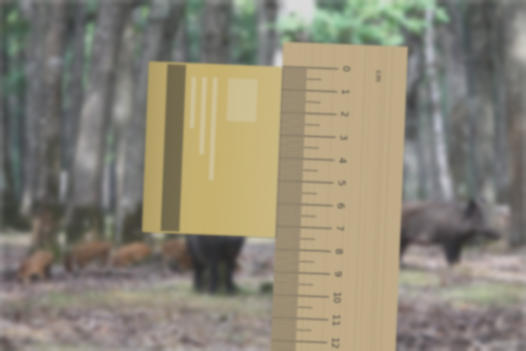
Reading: 7.5,cm
